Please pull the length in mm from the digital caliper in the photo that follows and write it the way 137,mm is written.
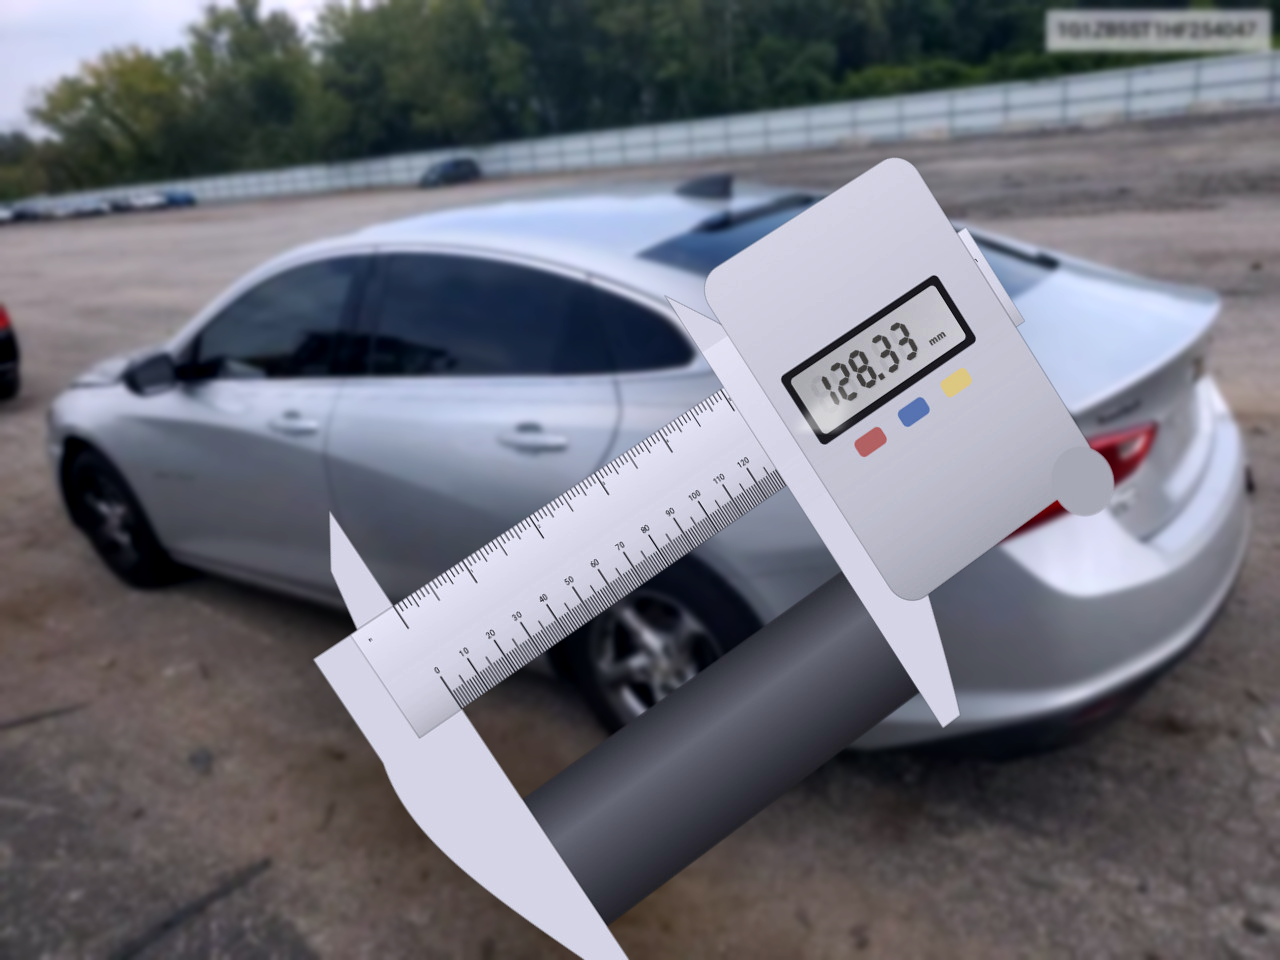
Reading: 128.33,mm
